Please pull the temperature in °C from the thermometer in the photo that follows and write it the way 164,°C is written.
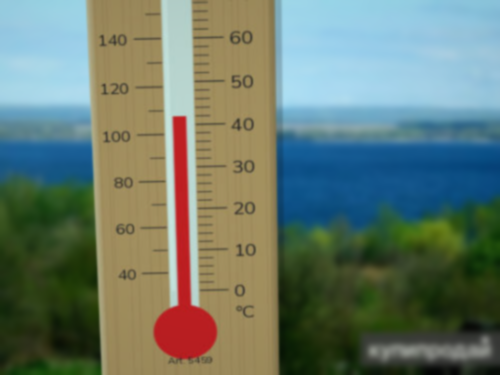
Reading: 42,°C
